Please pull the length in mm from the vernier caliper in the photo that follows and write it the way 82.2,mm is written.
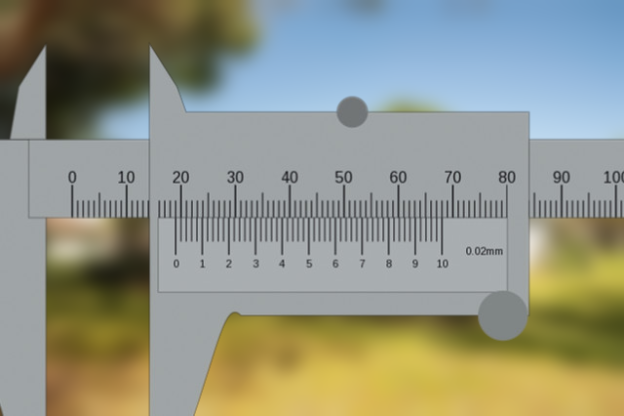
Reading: 19.0,mm
